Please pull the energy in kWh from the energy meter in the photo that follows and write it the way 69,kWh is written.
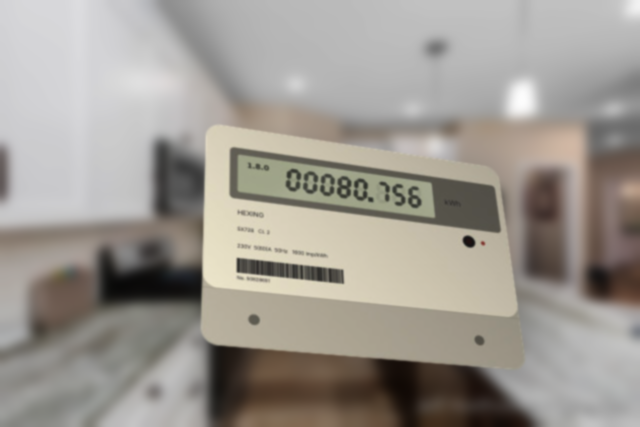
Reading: 80.756,kWh
